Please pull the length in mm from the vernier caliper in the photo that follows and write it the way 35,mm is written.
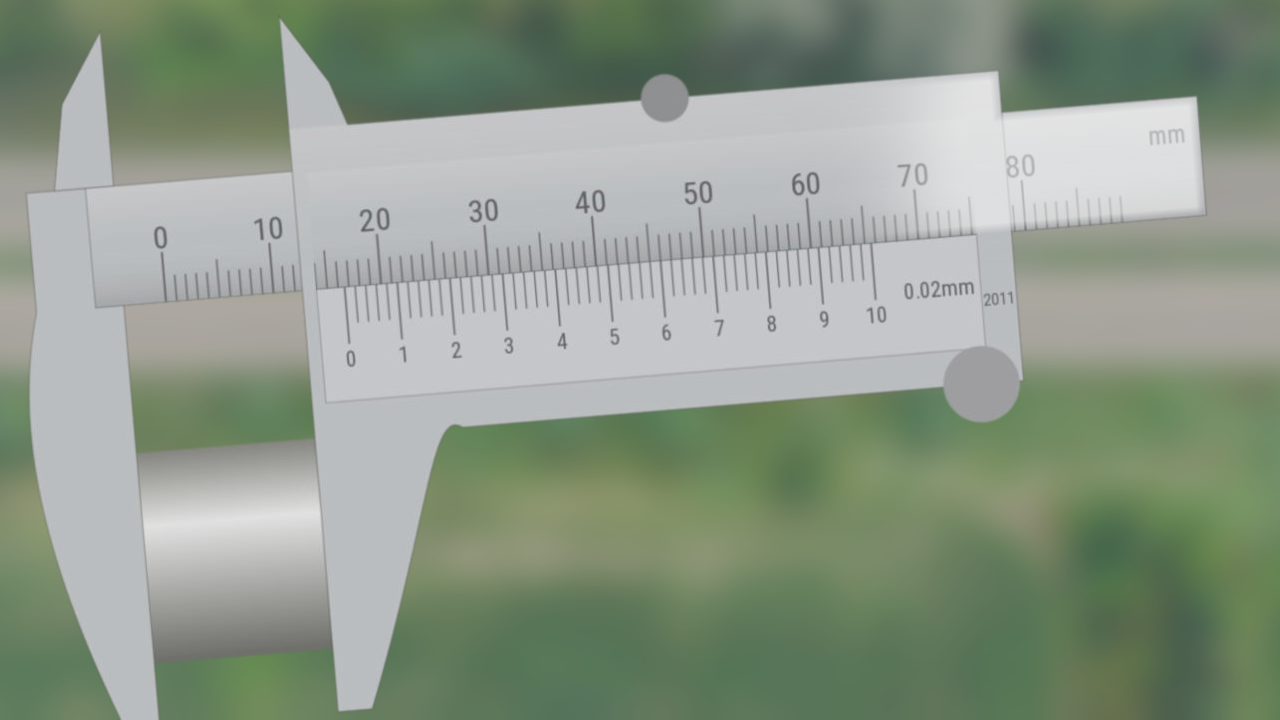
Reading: 16.6,mm
